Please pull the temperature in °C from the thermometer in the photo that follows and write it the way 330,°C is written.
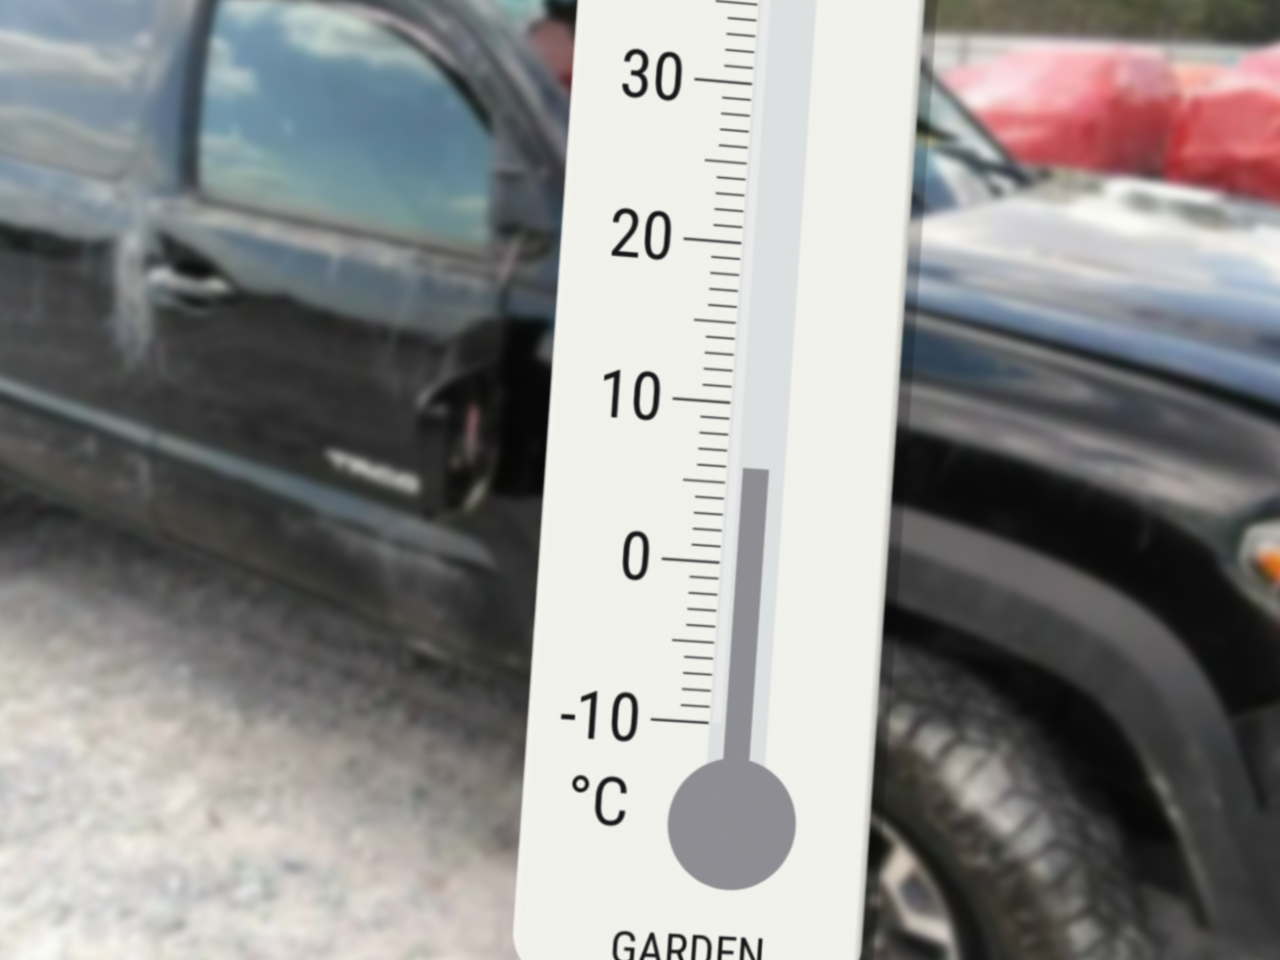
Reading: 6,°C
